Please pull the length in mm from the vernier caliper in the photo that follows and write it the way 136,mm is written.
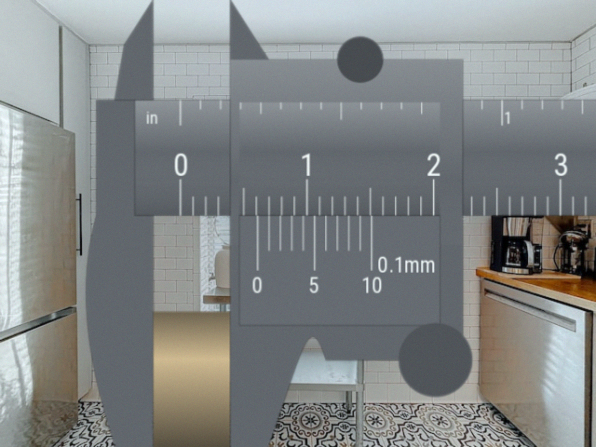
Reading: 6.1,mm
